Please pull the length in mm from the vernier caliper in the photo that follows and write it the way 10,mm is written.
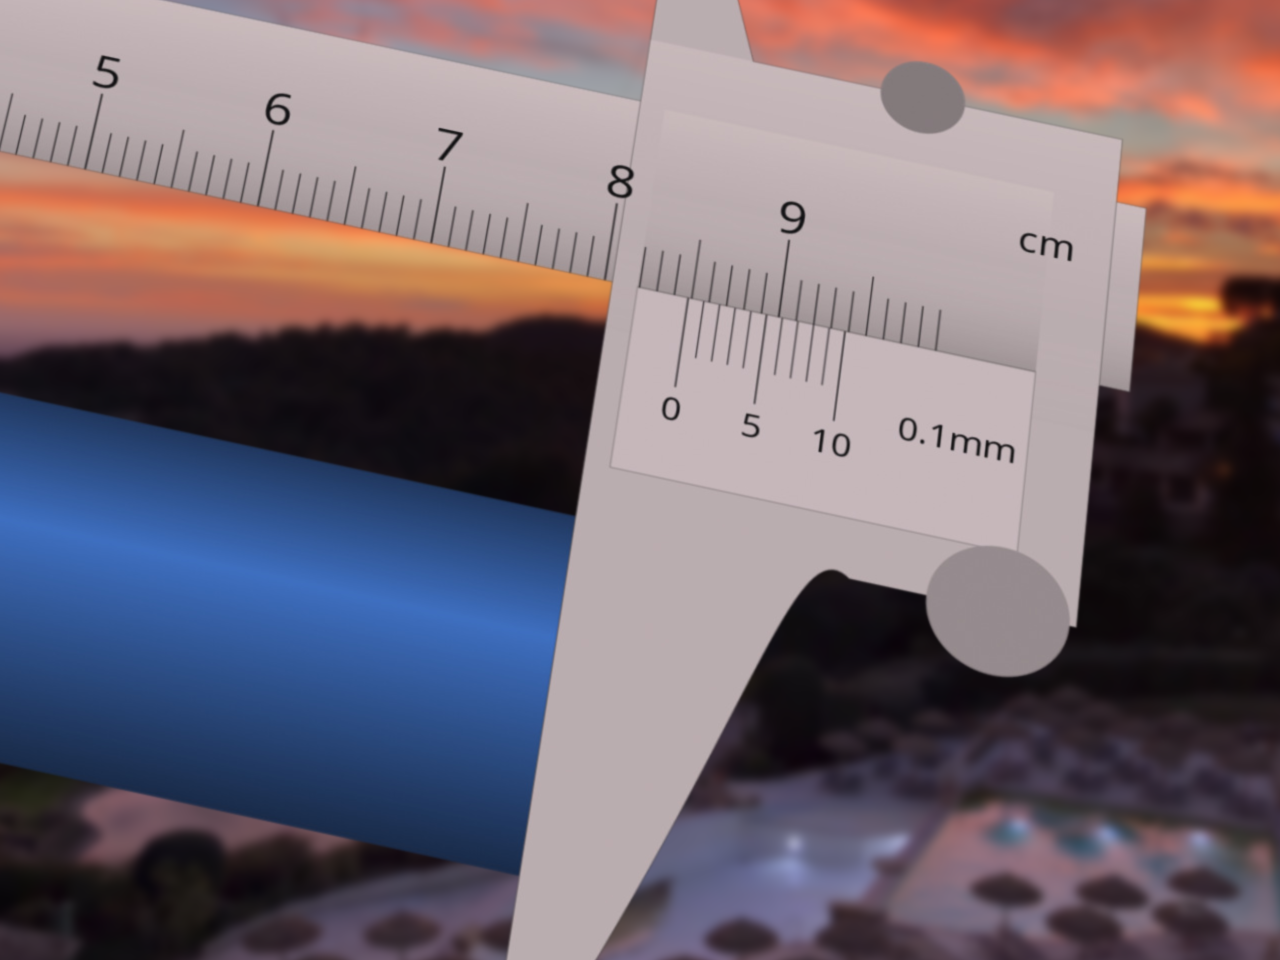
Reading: 84.8,mm
